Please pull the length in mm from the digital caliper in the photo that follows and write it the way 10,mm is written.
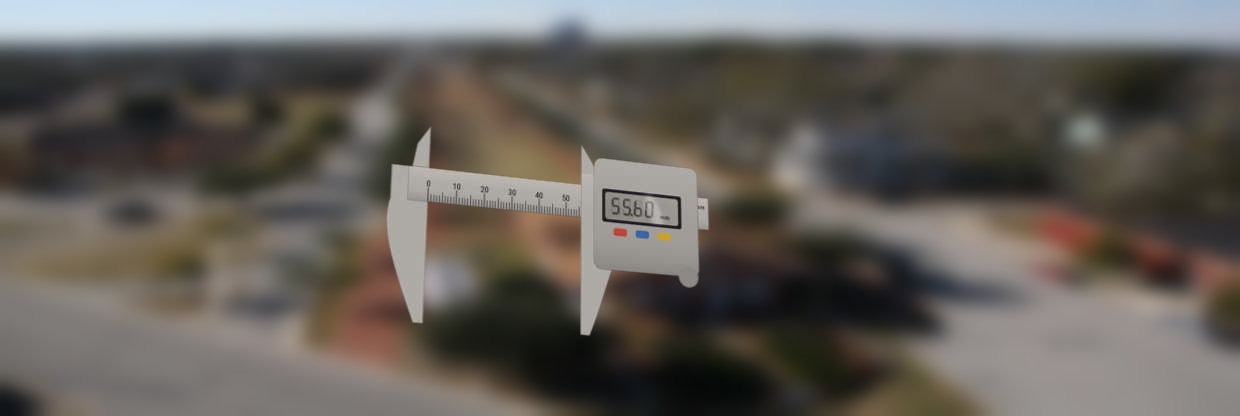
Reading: 55.60,mm
